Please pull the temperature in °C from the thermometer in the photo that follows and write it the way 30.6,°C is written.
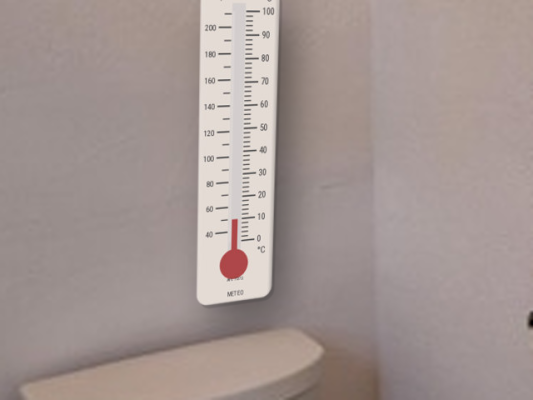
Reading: 10,°C
